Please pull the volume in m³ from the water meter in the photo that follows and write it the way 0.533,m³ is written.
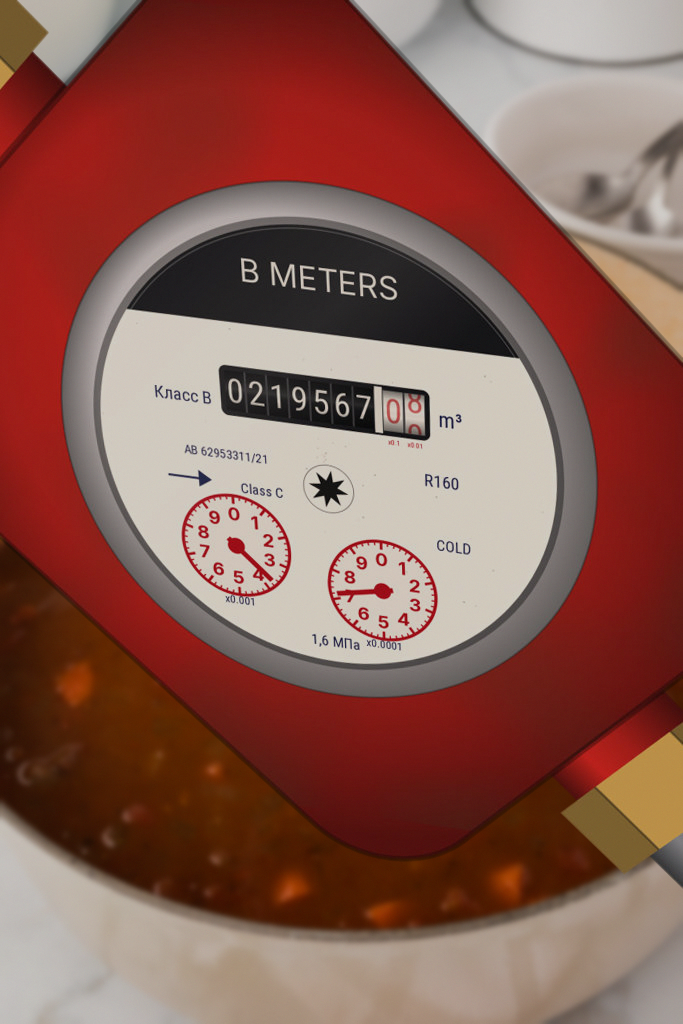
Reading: 219567.0837,m³
